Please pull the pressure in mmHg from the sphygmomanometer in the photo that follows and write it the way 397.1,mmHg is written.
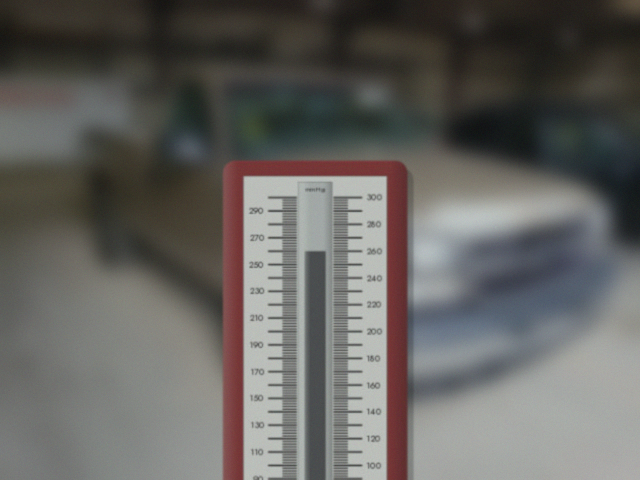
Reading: 260,mmHg
